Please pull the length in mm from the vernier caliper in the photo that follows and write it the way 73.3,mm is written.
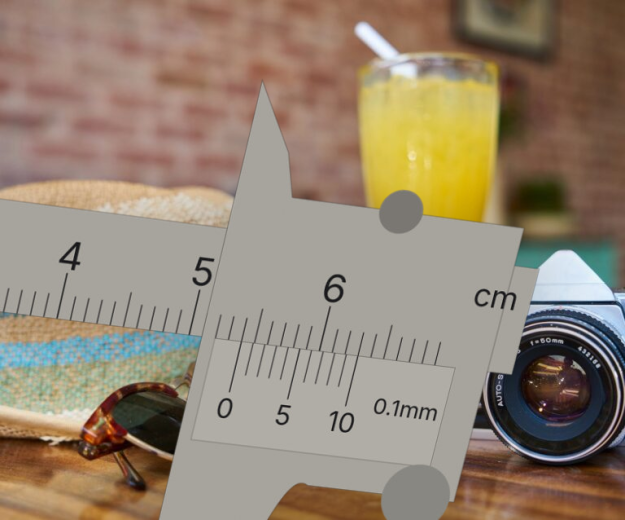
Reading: 54.0,mm
